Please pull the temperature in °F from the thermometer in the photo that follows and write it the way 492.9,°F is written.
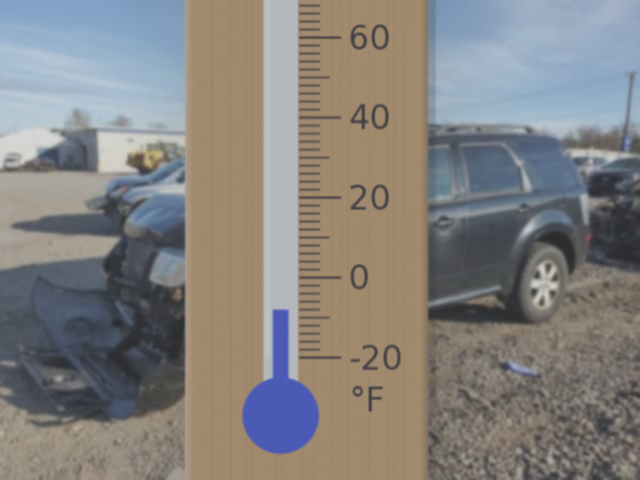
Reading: -8,°F
